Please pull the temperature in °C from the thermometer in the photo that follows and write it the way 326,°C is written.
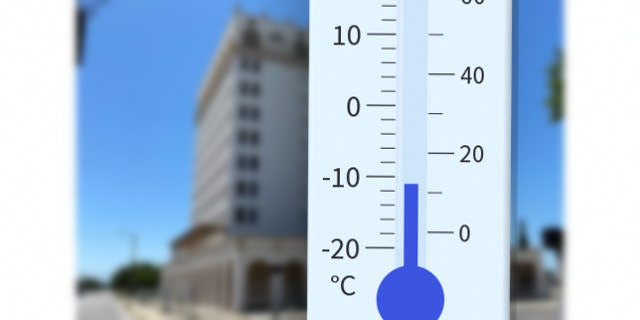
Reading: -11,°C
